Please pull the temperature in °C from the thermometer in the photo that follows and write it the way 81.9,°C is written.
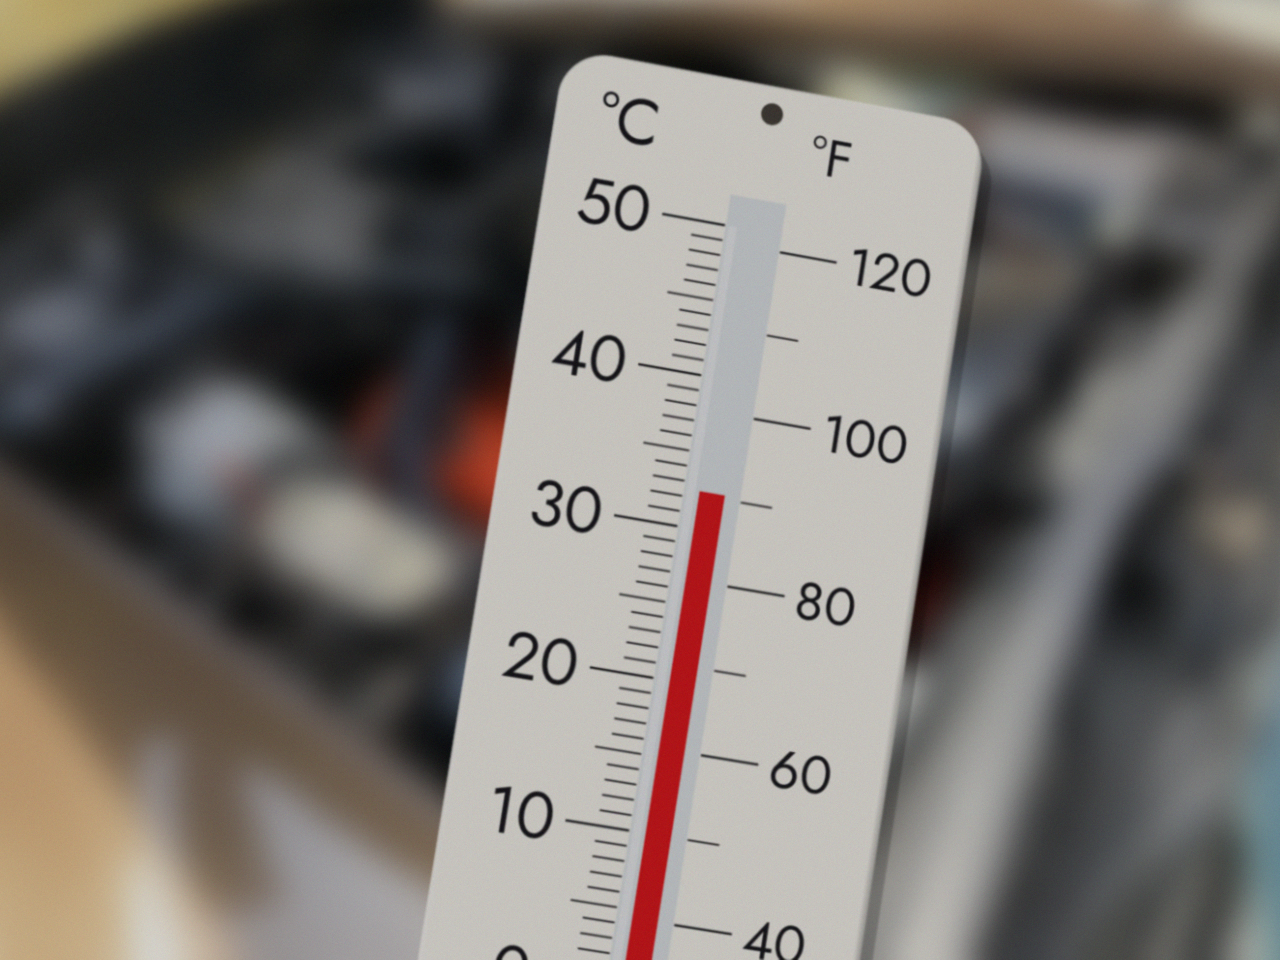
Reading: 32.5,°C
